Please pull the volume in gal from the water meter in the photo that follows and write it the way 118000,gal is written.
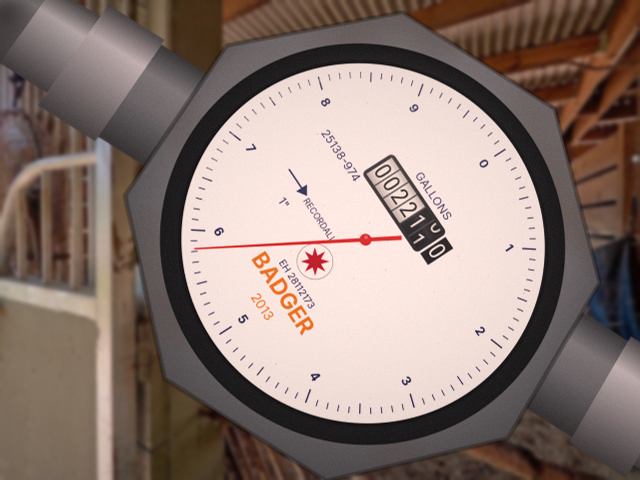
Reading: 22105.8,gal
